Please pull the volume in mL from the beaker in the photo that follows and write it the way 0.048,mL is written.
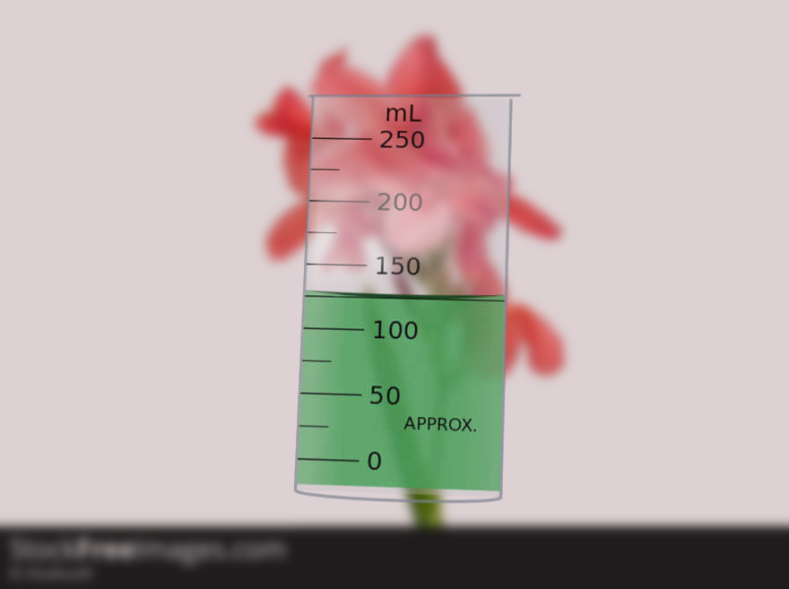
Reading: 125,mL
